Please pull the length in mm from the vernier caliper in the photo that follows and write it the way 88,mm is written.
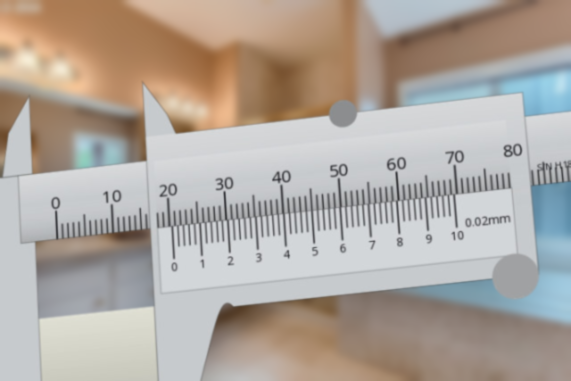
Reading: 20.5,mm
